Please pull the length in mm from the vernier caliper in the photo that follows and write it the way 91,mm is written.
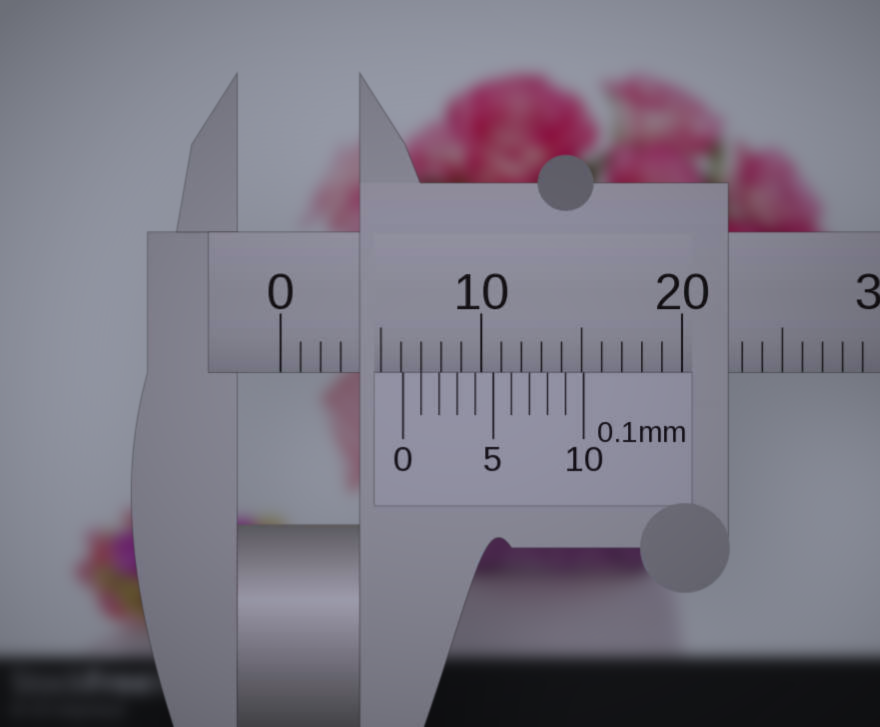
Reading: 6.1,mm
